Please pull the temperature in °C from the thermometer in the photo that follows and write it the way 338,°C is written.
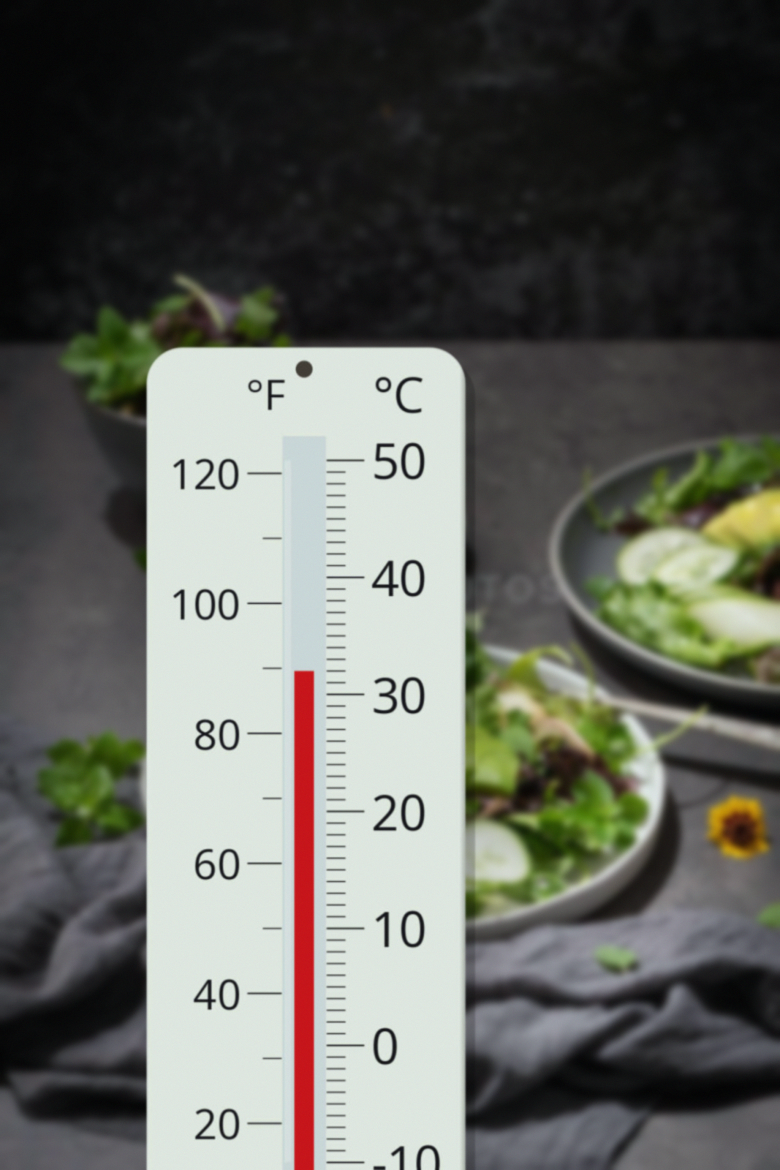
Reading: 32,°C
